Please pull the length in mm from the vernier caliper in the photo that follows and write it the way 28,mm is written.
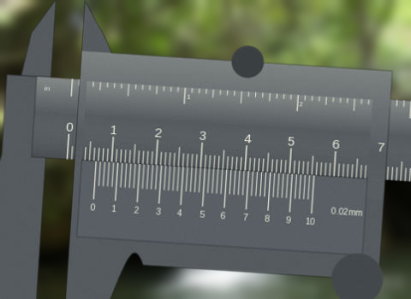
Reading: 6.5,mm
